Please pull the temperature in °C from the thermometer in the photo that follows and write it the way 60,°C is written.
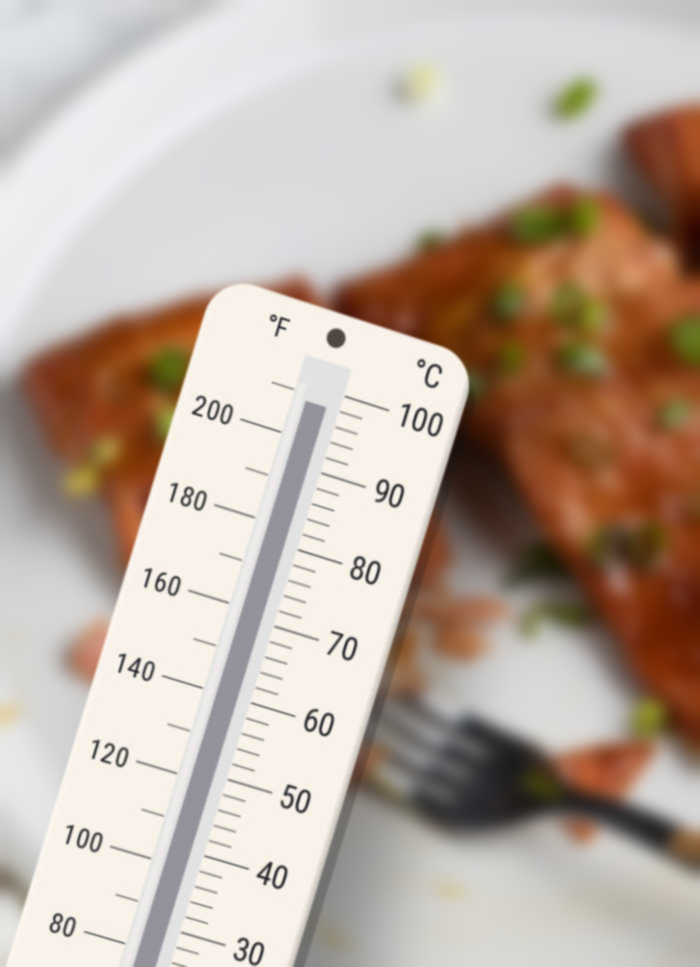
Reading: 98,°C
